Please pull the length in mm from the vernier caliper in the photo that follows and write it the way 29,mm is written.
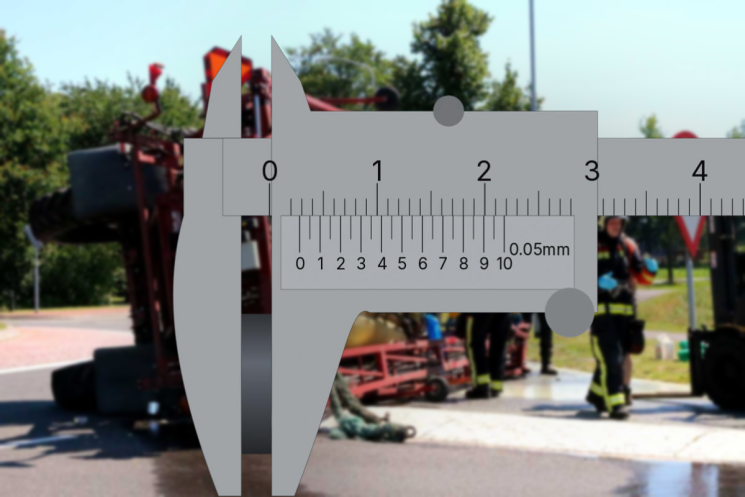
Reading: 2.8,mm
